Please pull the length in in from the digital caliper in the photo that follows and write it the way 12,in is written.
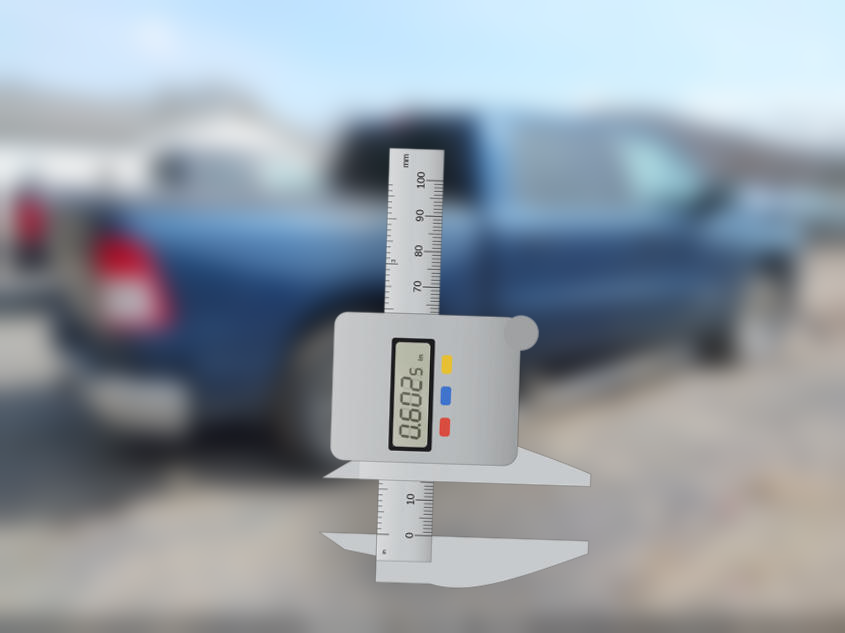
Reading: 0.6025,in
